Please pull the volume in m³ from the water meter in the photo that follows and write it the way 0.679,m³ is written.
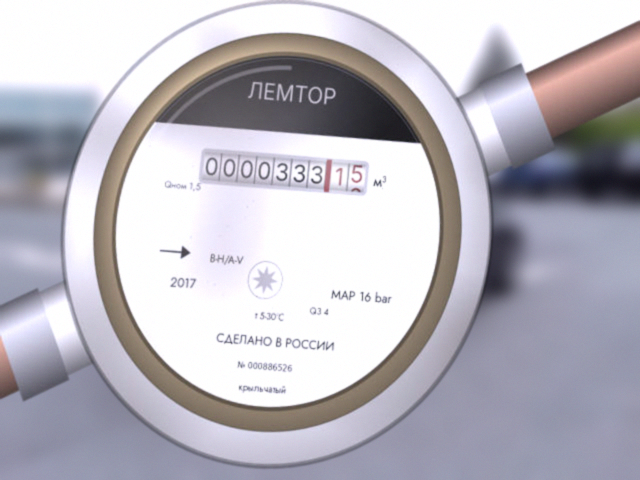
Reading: 333.15,m³
